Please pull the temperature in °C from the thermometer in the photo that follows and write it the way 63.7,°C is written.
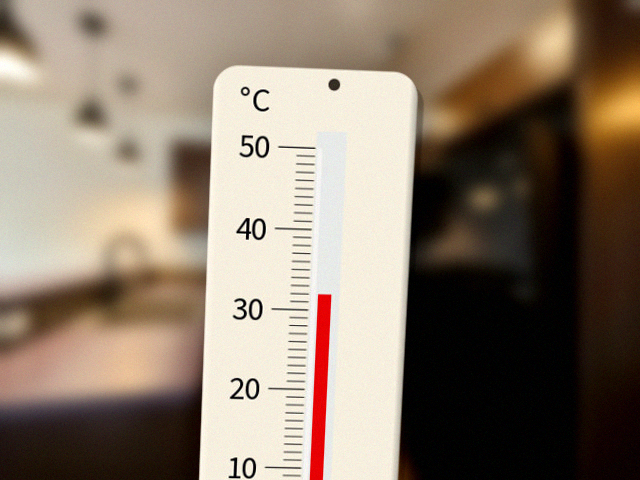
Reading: 32,°C
